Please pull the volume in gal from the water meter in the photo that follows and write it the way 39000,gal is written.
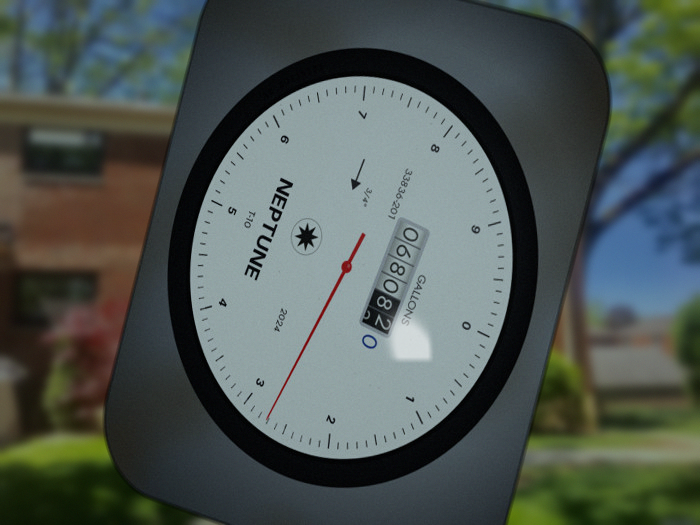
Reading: 680822.7,gal
